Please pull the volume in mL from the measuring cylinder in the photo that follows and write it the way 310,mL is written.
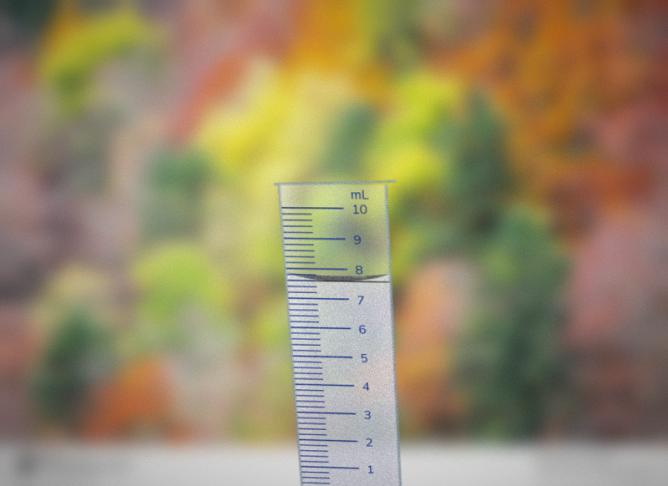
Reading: 7.6,mL
